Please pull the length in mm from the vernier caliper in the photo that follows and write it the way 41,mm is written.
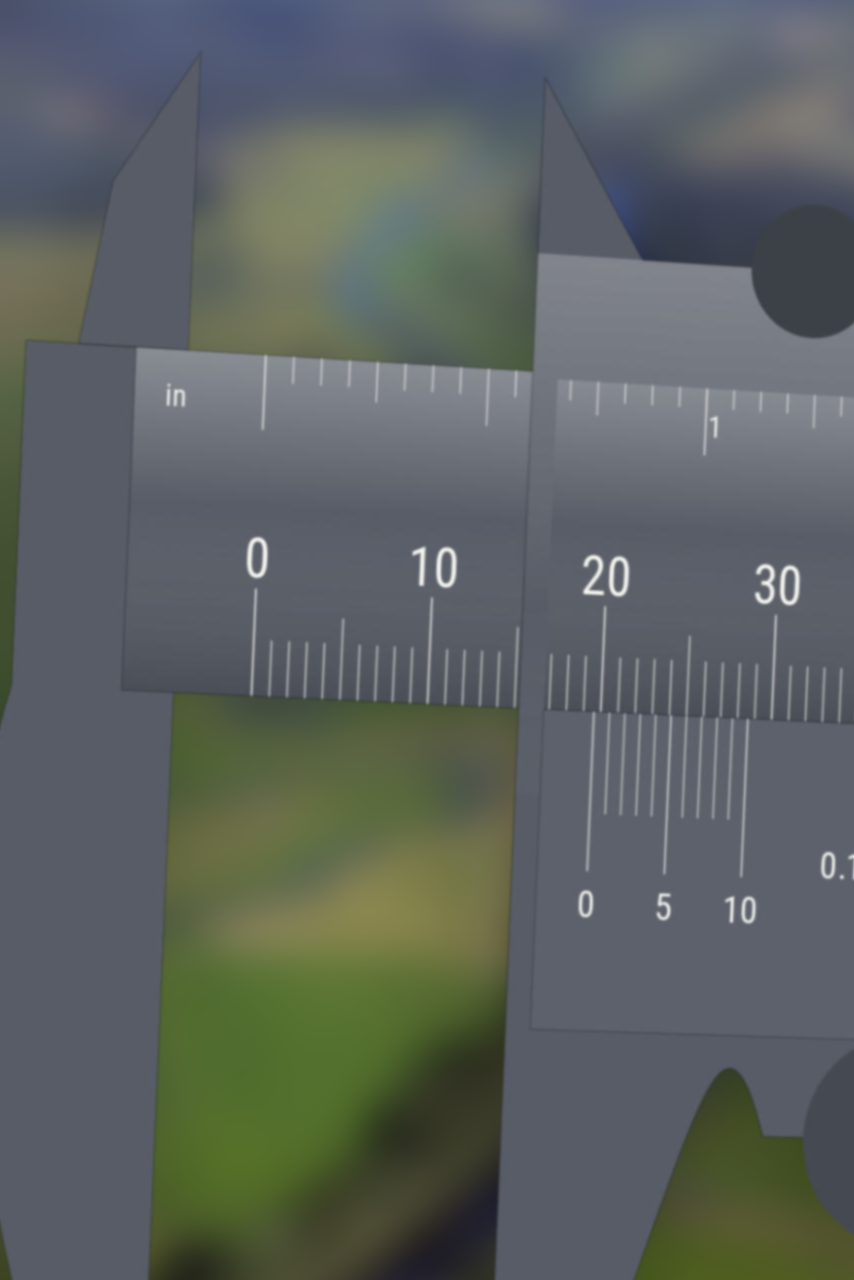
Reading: 19.6,mm
